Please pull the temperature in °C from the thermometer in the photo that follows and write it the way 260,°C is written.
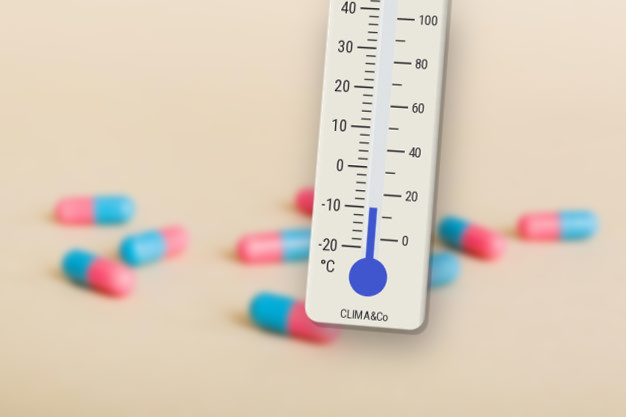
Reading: -10,°C
